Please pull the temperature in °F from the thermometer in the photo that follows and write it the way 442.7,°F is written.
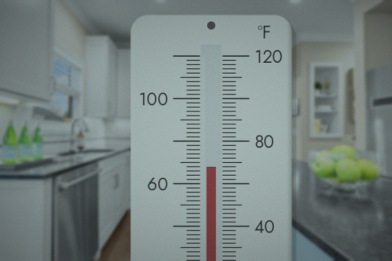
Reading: 68,°F
